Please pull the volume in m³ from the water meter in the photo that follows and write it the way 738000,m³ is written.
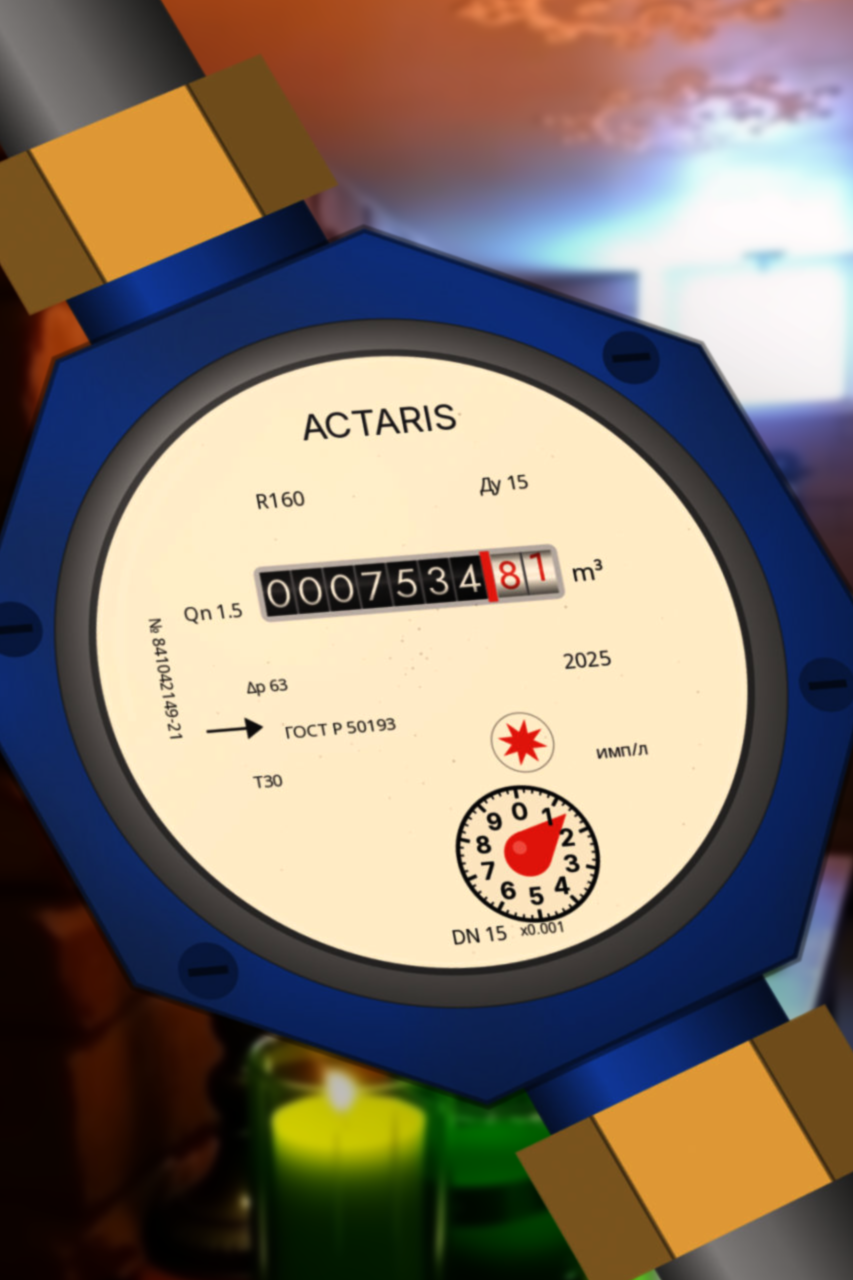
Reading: 7534.811,m³
